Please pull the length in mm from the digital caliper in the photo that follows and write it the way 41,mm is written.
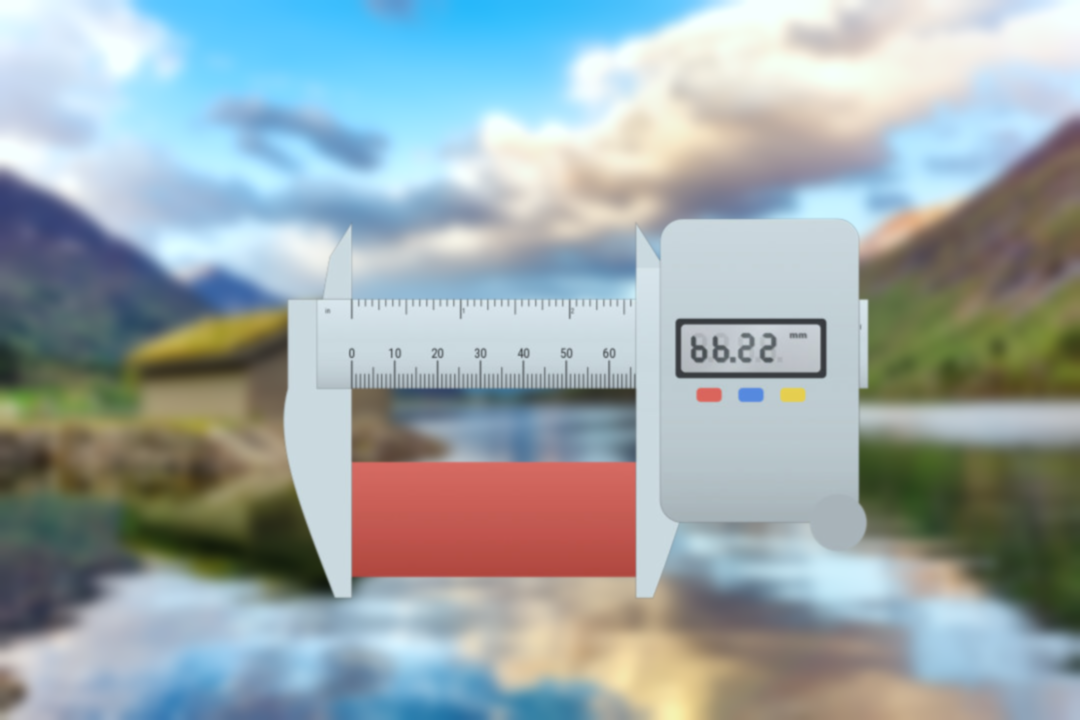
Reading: 66.22,mm
